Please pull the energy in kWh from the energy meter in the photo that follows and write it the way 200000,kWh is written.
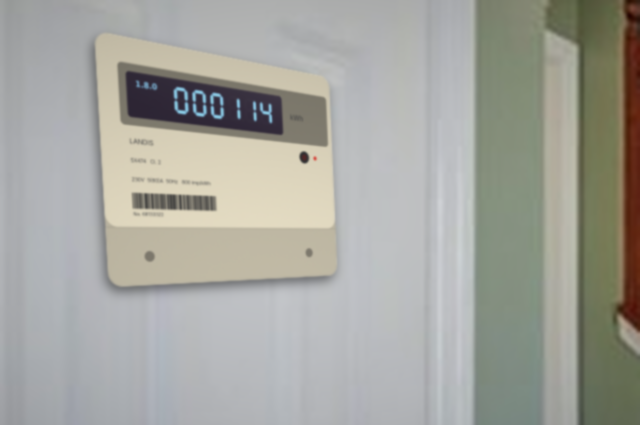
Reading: 114,kWh
